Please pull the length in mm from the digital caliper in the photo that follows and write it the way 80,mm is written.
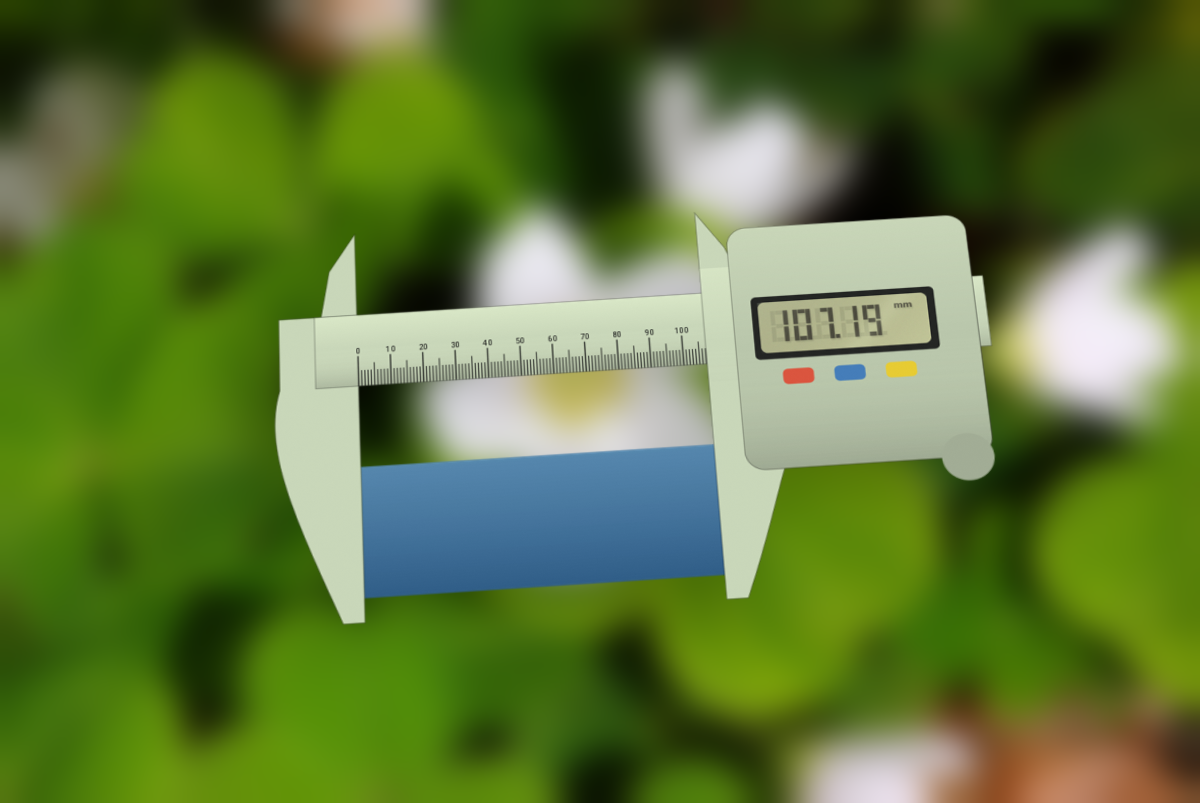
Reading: 107.19,mm
